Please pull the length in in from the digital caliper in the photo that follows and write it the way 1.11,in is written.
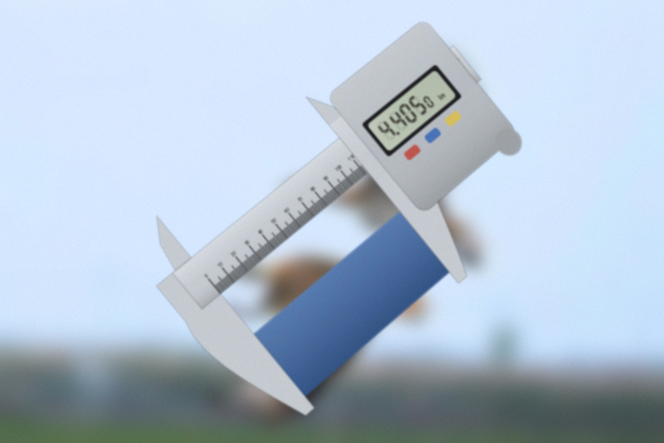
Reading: 4.4050,in
